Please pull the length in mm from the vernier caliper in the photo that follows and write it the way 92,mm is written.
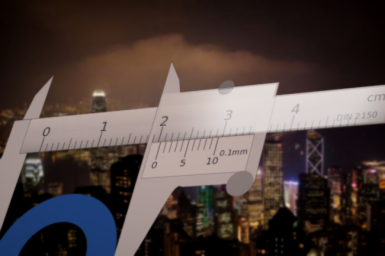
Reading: 20.4,mm
